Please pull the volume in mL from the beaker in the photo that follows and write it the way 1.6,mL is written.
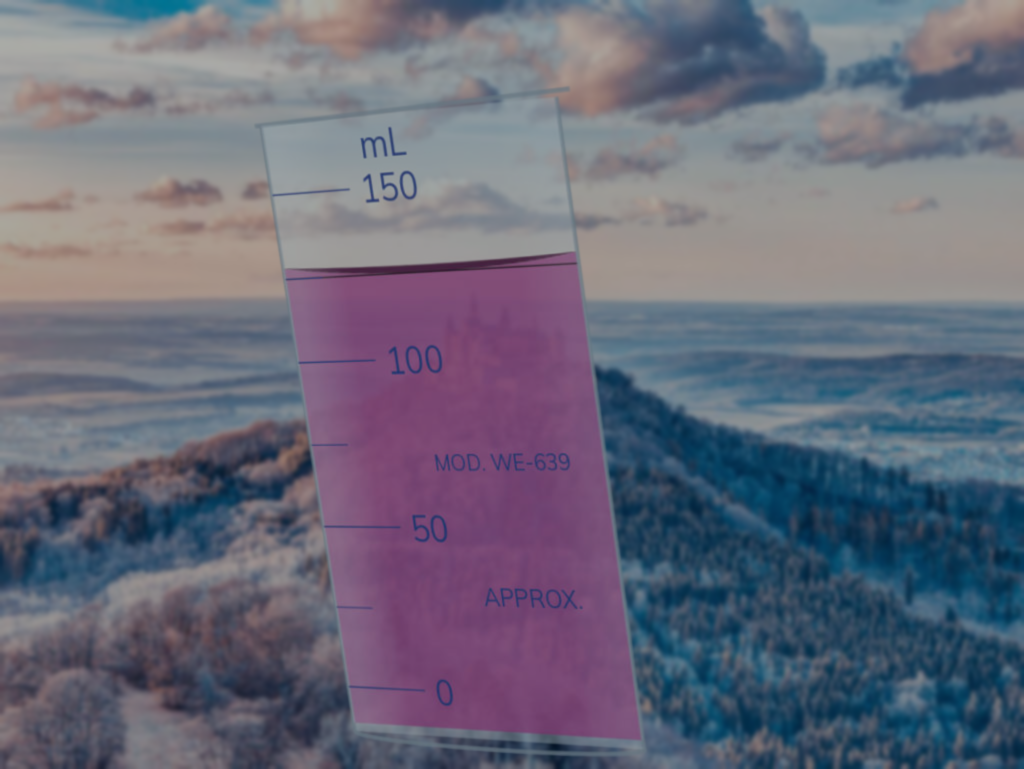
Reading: 125,mL
